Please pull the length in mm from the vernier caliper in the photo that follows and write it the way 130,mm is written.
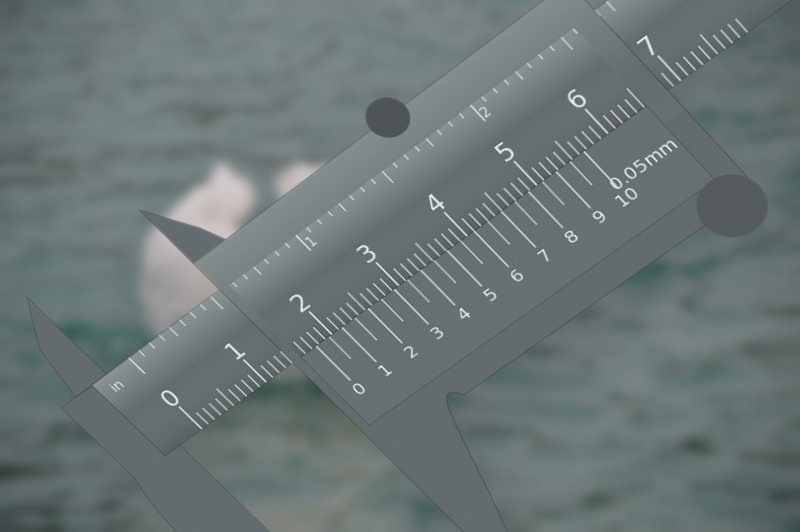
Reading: 17.6,mm
